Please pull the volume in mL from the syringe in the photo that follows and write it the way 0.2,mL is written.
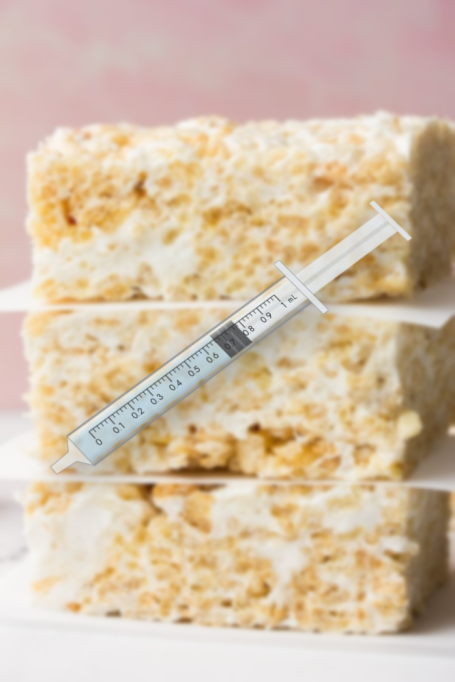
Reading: 0.66,mL
